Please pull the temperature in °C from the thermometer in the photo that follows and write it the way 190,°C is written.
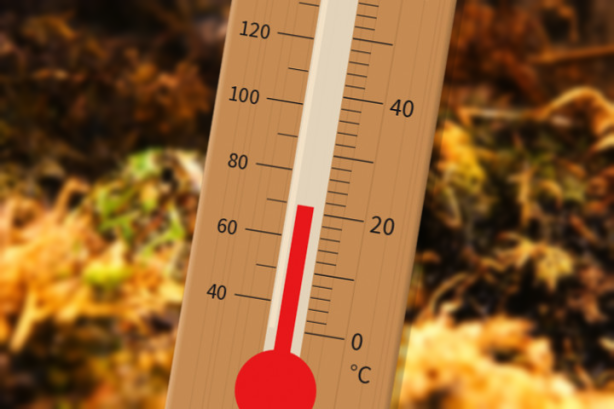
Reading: 21,°C
